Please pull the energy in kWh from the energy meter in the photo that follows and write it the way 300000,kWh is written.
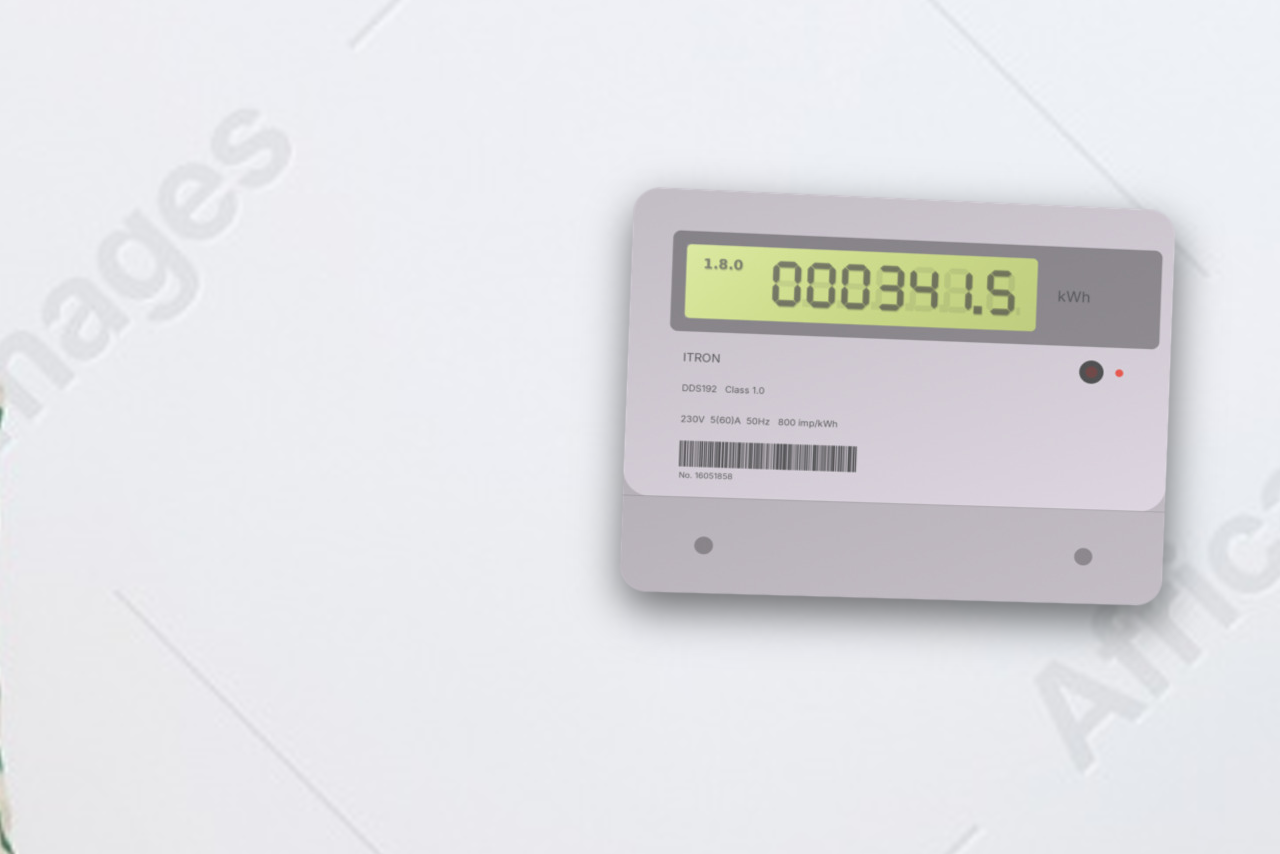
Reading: 341.5,kWh
